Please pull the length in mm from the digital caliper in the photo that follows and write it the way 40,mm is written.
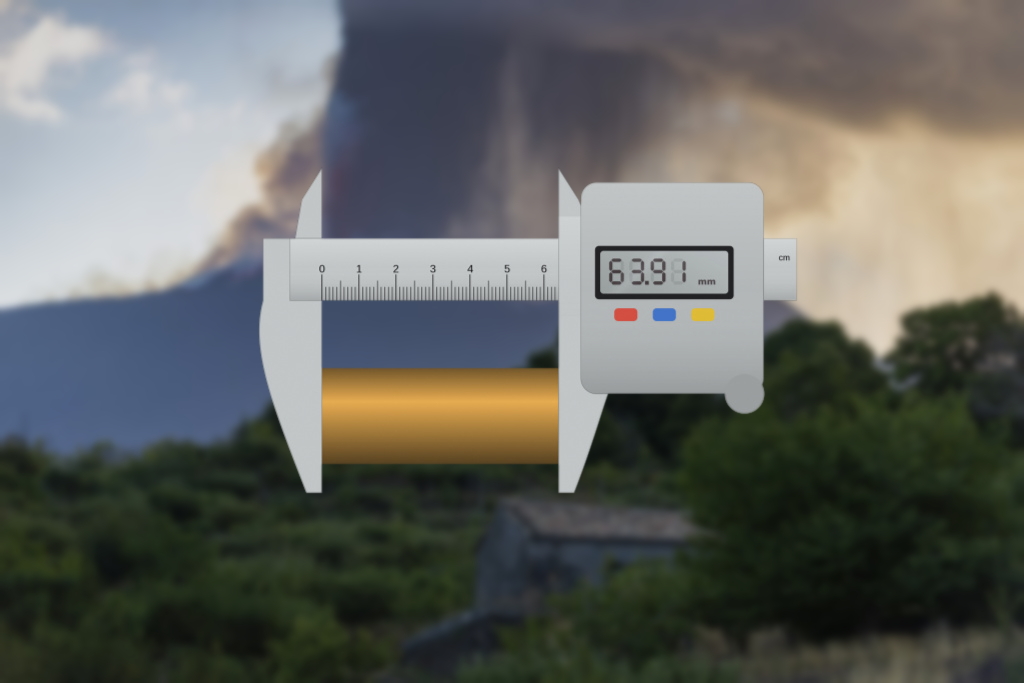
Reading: 63.91,mm
